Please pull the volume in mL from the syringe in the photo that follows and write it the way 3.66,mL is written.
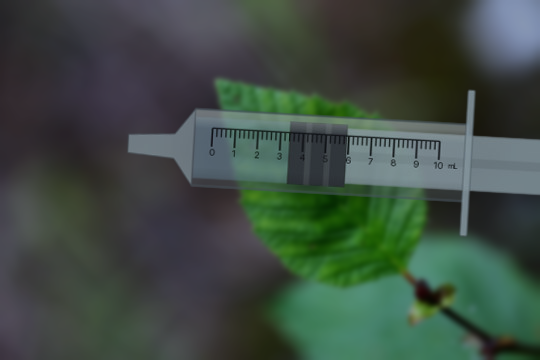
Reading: 3.4,mL
